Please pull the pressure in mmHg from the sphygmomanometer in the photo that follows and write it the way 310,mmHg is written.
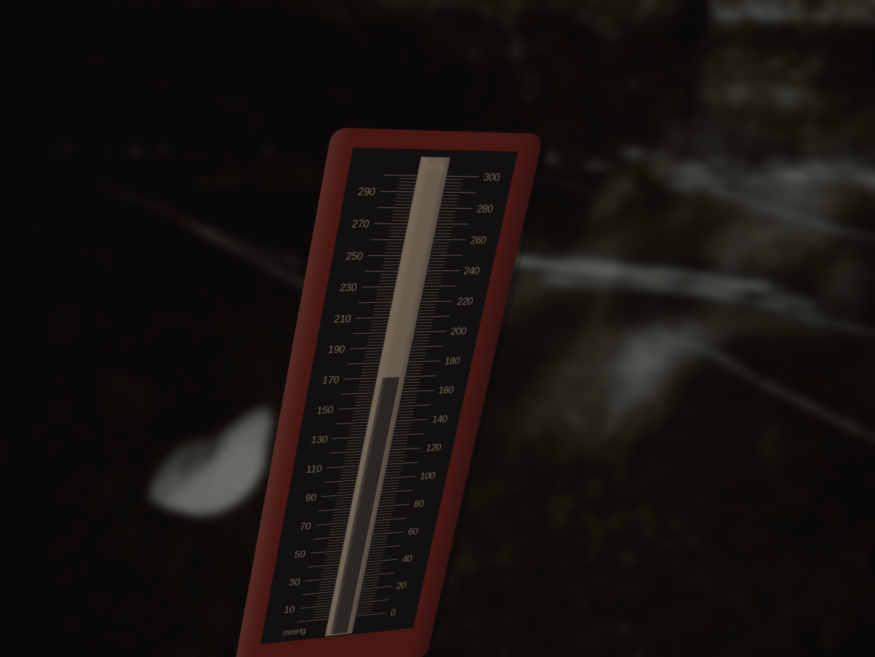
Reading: 170,mmHg
